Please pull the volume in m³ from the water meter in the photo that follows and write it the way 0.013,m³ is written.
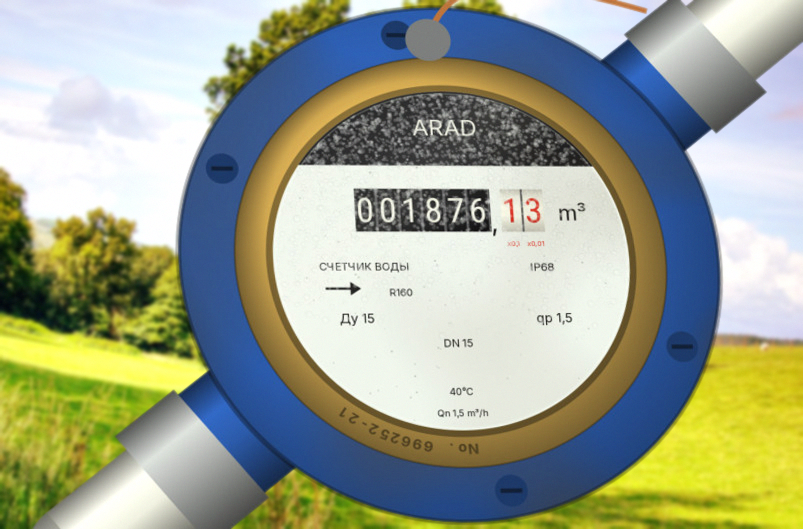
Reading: 1876.13,m³
